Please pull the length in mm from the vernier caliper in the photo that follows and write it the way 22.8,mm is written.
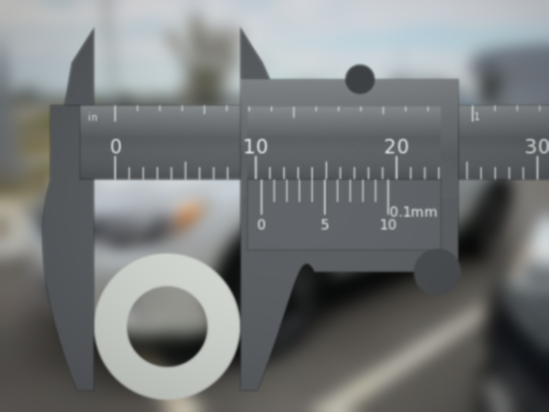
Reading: 10.4,mm
